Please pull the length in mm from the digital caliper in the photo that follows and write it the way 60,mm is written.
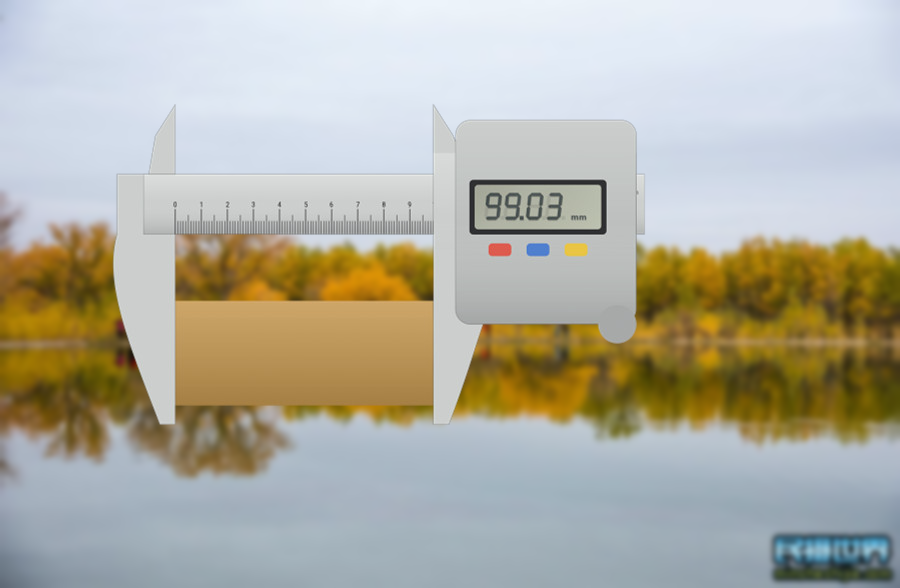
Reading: 99.03,mm
